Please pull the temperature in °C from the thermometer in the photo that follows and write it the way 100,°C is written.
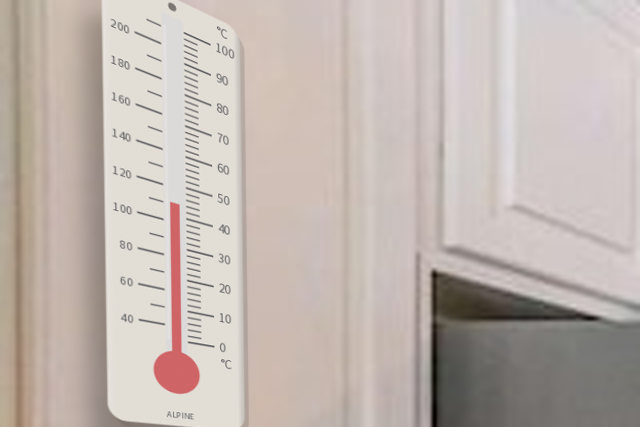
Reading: 44,°C
